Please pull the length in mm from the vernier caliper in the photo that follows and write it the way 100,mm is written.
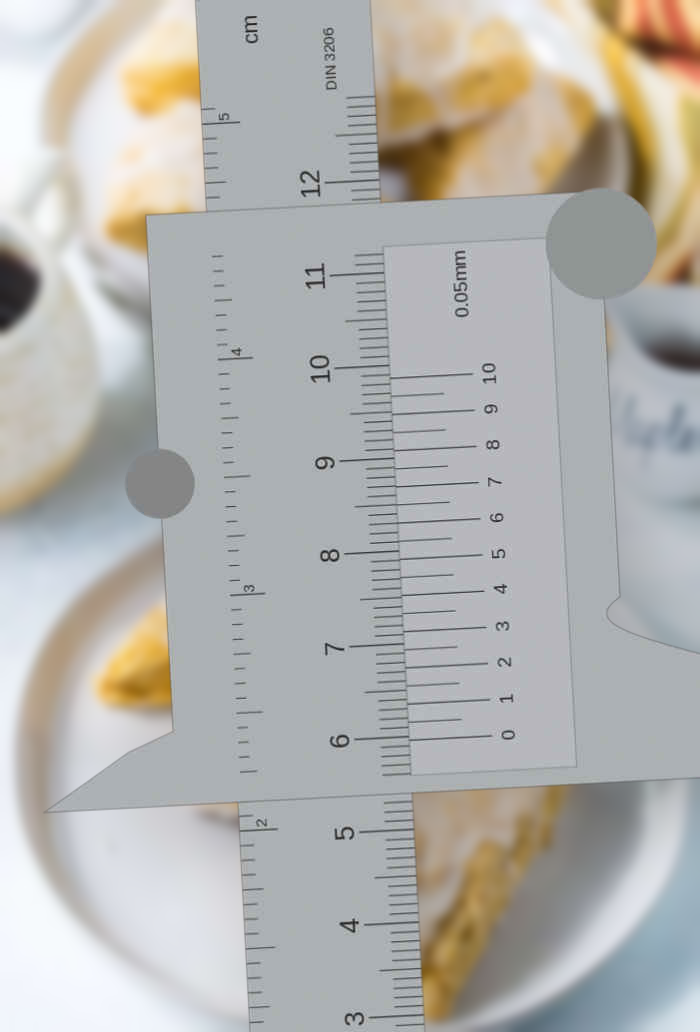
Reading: 59.6,mm
